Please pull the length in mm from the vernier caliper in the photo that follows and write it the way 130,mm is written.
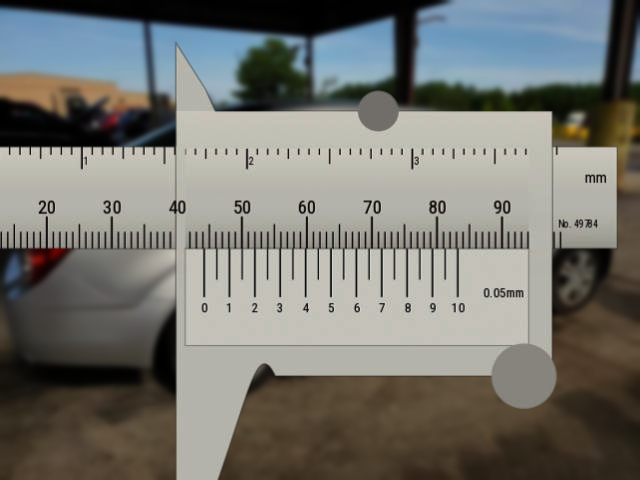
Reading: 44.2,mm
